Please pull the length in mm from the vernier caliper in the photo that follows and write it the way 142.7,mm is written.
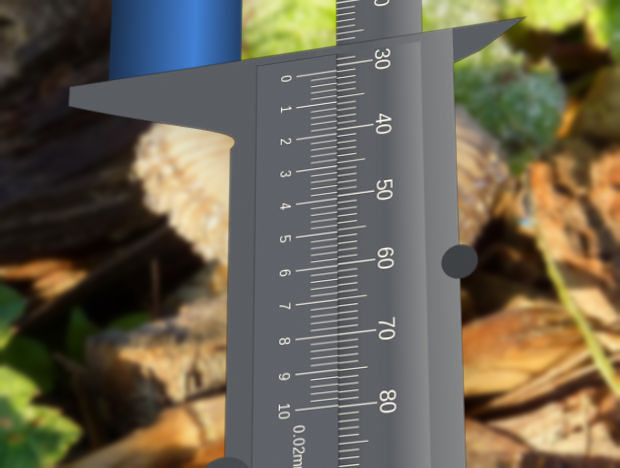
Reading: 30.8,mm
